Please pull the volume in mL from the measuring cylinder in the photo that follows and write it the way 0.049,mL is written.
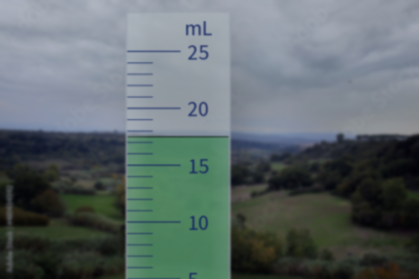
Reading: 17.5,mL
